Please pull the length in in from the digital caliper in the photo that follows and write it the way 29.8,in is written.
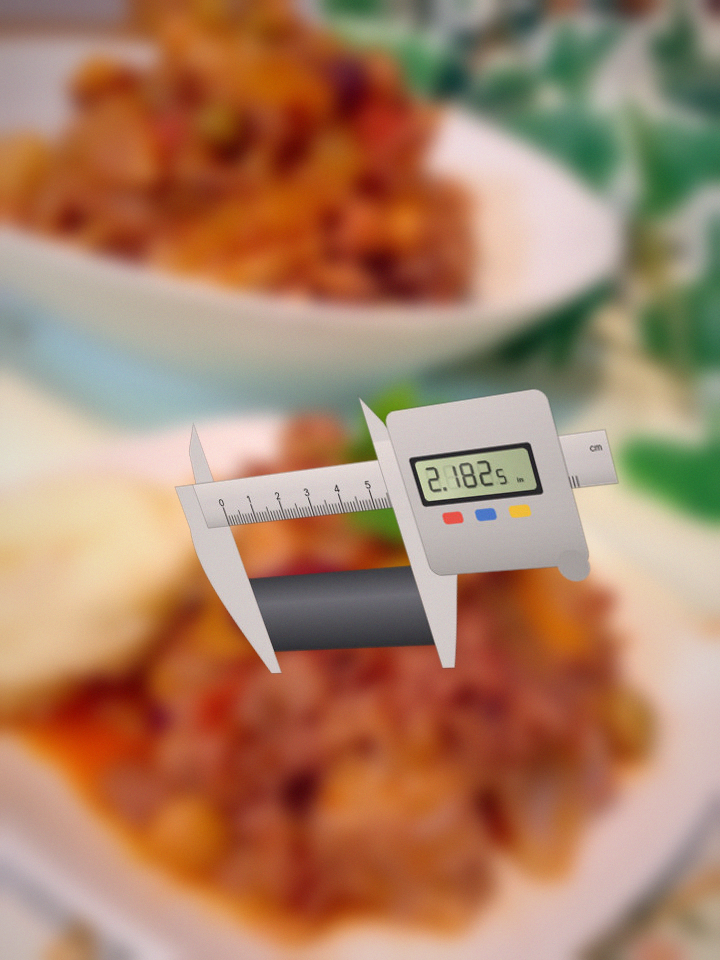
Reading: 2.1825,in
